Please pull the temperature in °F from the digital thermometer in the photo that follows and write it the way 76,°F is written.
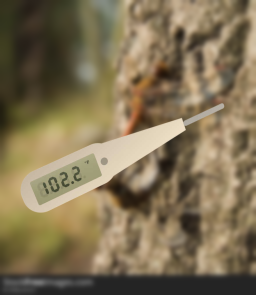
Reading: 102.2,°F
